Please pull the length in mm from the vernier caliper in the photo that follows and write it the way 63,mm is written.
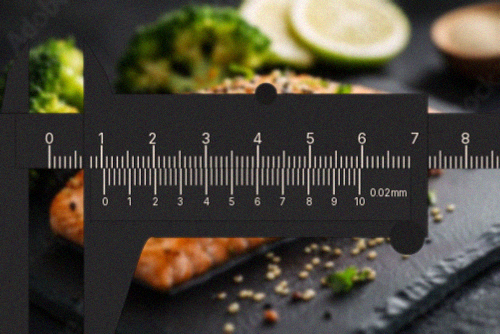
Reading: 10.5,mm
